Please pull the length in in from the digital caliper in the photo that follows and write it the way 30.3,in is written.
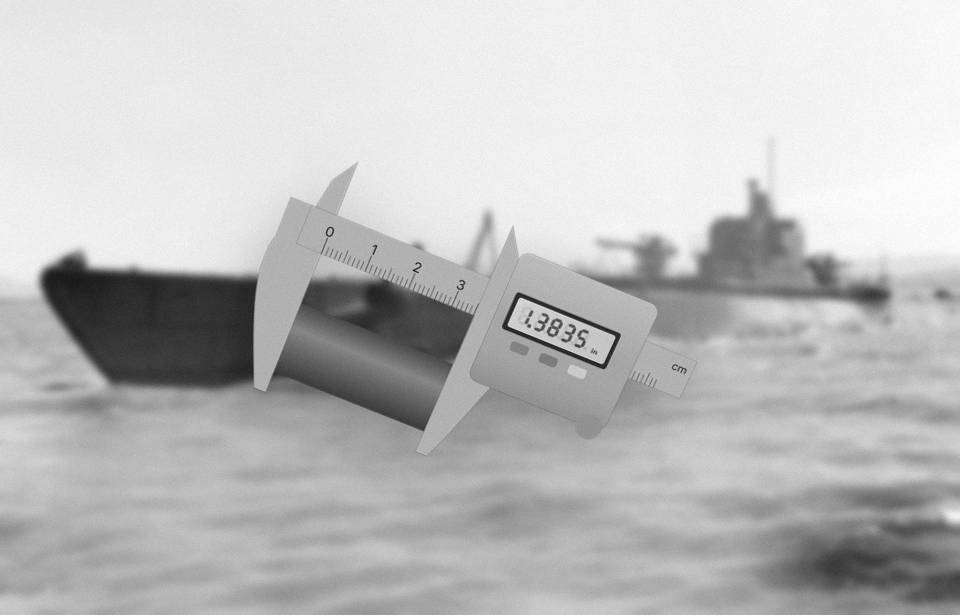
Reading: 1.3835,in
